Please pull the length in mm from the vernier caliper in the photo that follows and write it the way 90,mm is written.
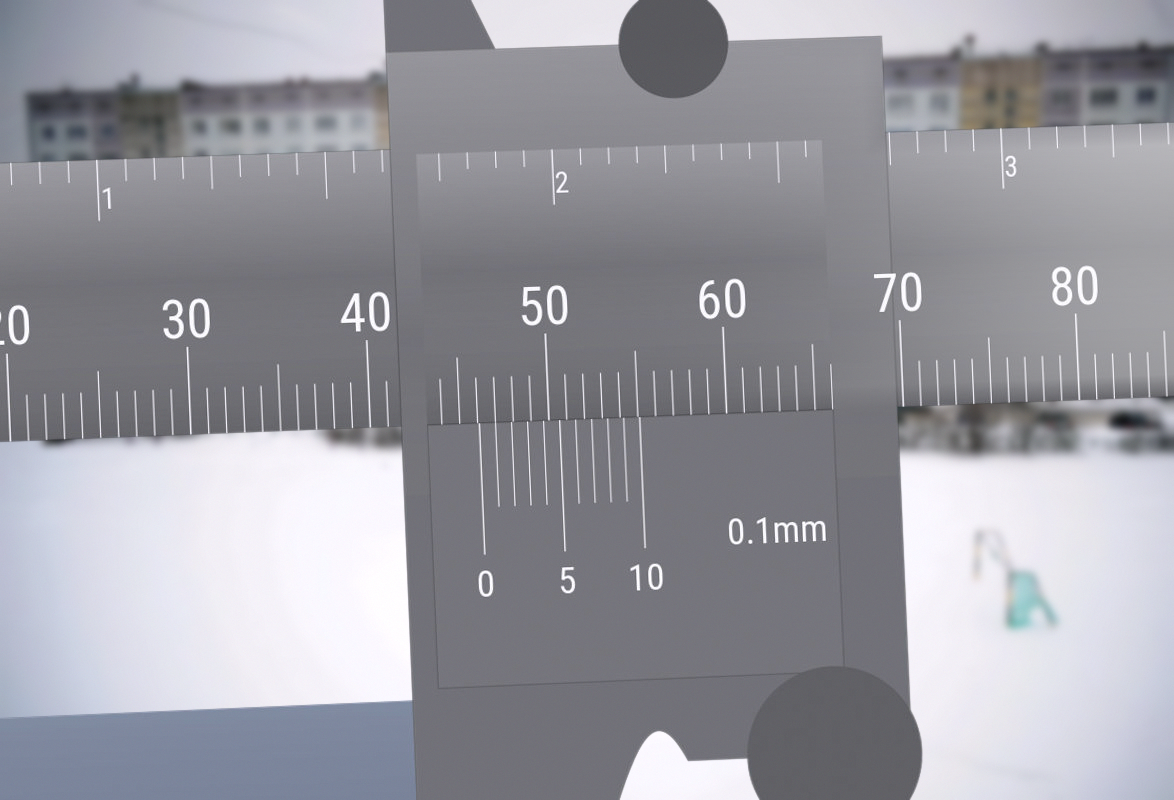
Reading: 46.1,mm
